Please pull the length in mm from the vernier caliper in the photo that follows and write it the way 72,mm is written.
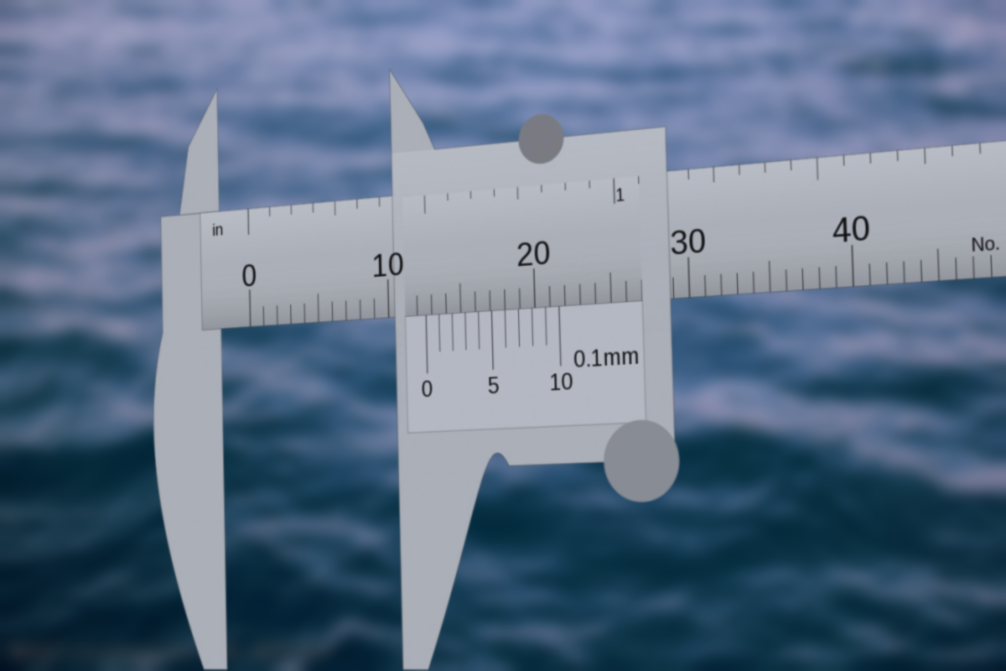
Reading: 12.6,mm
